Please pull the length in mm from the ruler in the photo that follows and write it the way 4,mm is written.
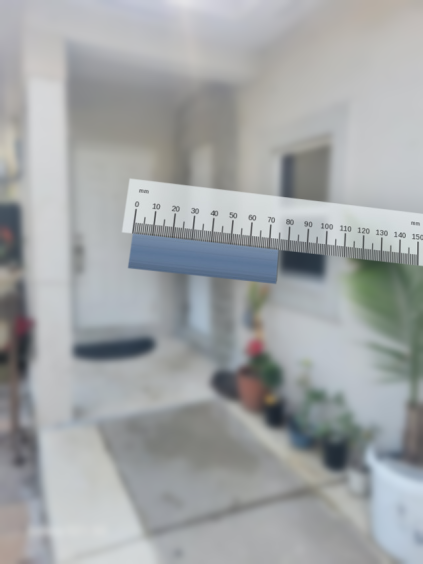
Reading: 75,mm
